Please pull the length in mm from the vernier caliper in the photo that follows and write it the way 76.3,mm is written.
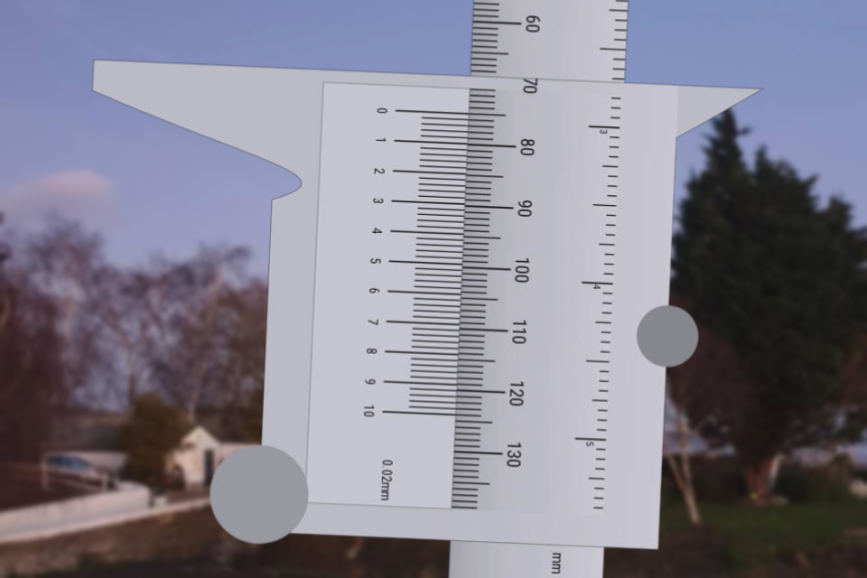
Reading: 75.0,mm
